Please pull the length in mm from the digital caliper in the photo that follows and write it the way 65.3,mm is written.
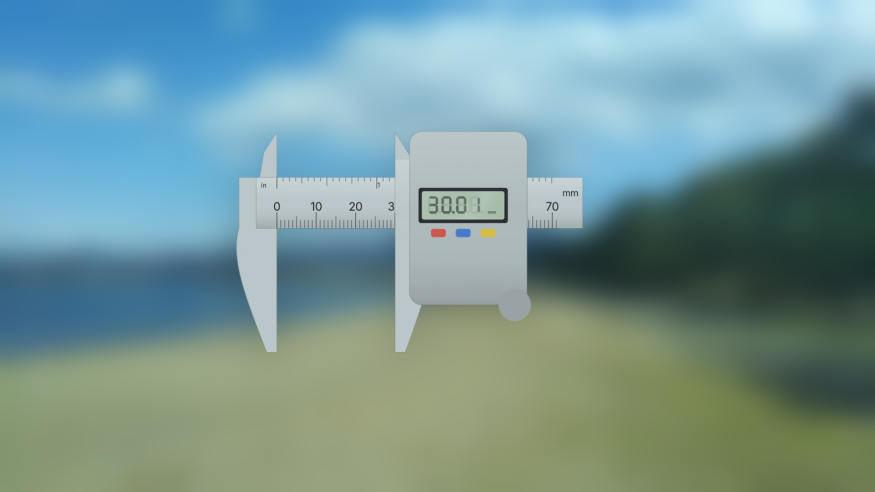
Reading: 30.01,mm
